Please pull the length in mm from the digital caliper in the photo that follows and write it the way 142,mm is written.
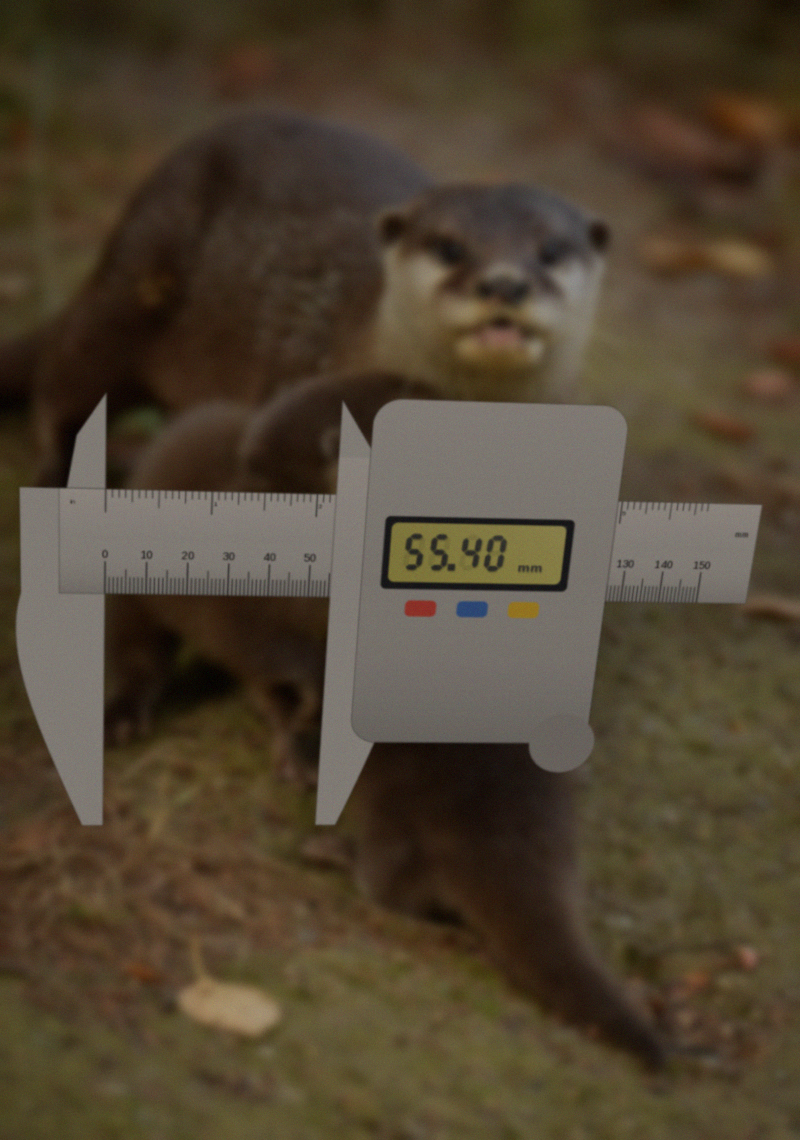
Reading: 55.40,mm
